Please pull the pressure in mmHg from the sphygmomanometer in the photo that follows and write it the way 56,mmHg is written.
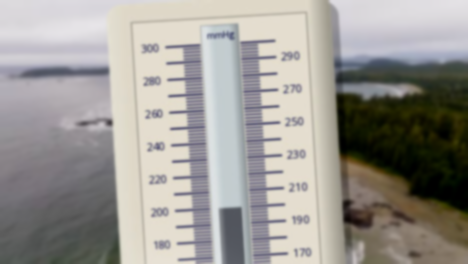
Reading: 200,mmHg
